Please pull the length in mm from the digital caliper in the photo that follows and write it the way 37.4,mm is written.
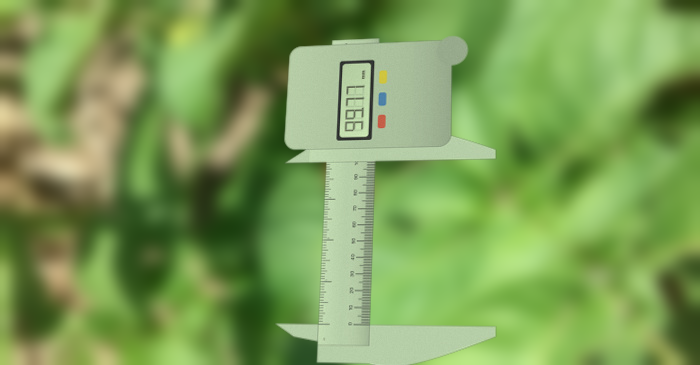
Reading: 99.77,mm
